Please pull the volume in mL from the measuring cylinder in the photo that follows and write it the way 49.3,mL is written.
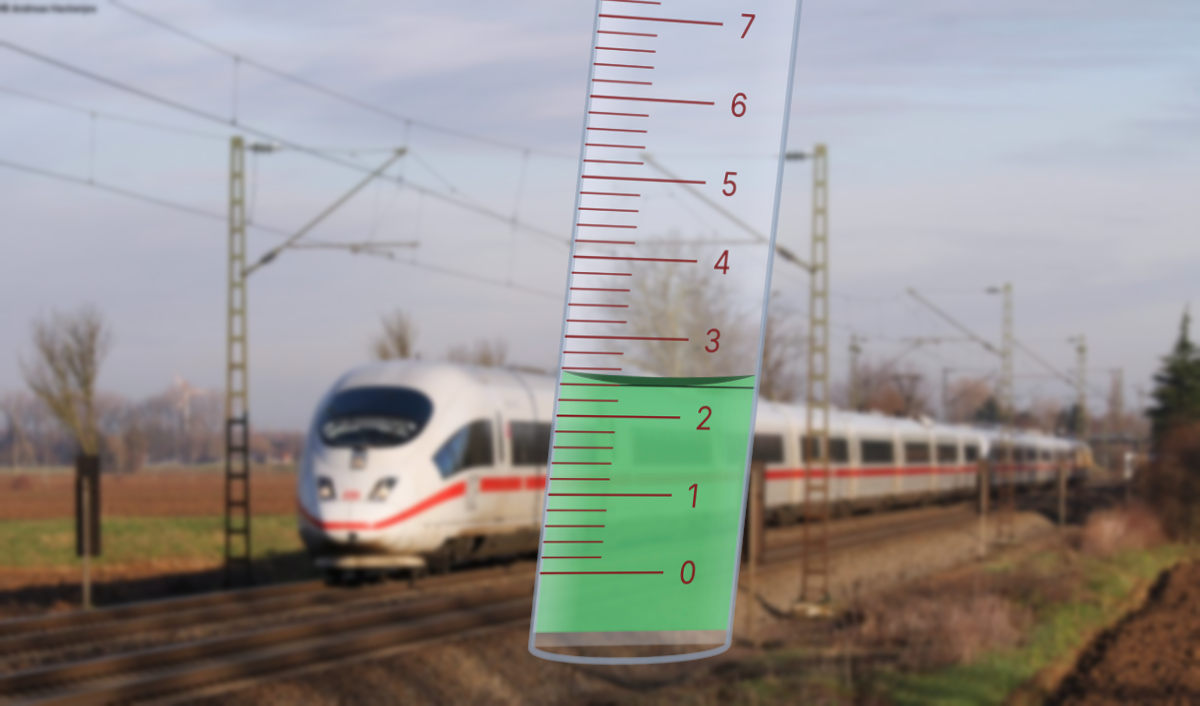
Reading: 2.4,mL
